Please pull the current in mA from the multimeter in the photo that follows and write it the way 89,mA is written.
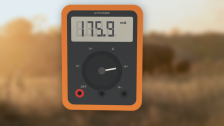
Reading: 175.9,mA
